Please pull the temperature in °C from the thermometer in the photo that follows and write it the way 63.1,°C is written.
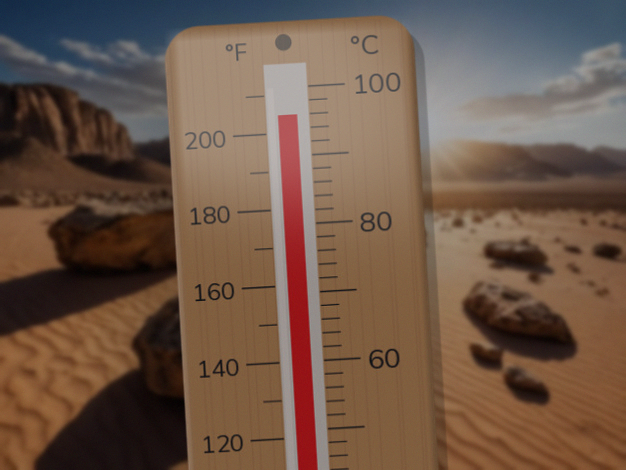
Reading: 96,°C
